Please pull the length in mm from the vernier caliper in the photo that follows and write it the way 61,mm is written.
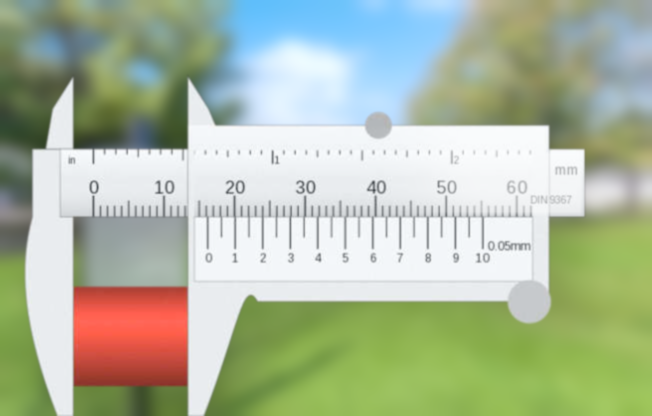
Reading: 16.2,mm
